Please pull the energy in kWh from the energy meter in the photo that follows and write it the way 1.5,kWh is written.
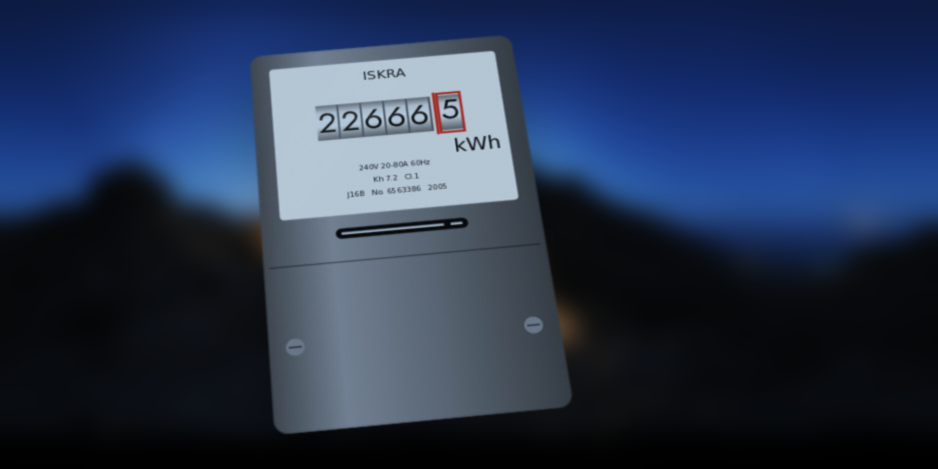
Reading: 22666.5,kWh
